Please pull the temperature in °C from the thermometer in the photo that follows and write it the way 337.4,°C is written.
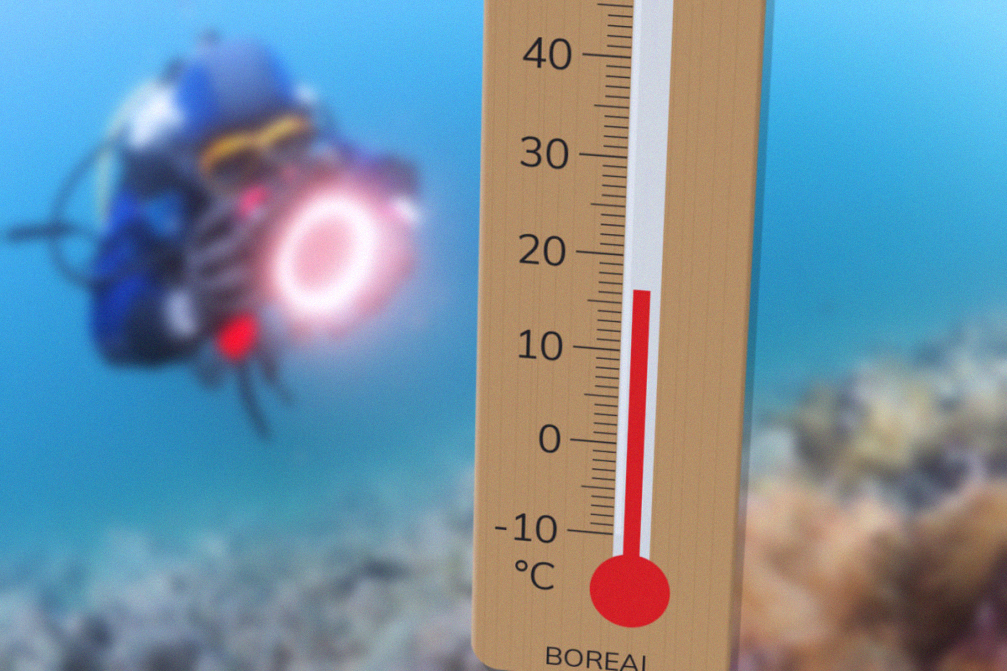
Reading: 16.5,°C
